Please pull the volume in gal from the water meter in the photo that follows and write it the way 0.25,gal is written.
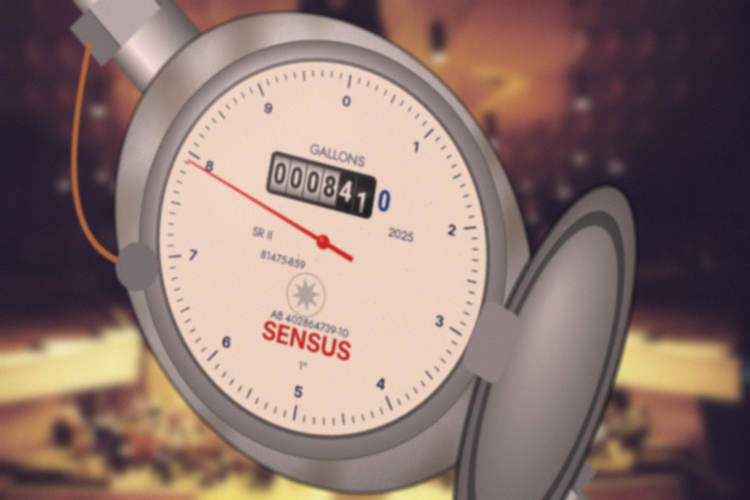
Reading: 8407.9,gal
